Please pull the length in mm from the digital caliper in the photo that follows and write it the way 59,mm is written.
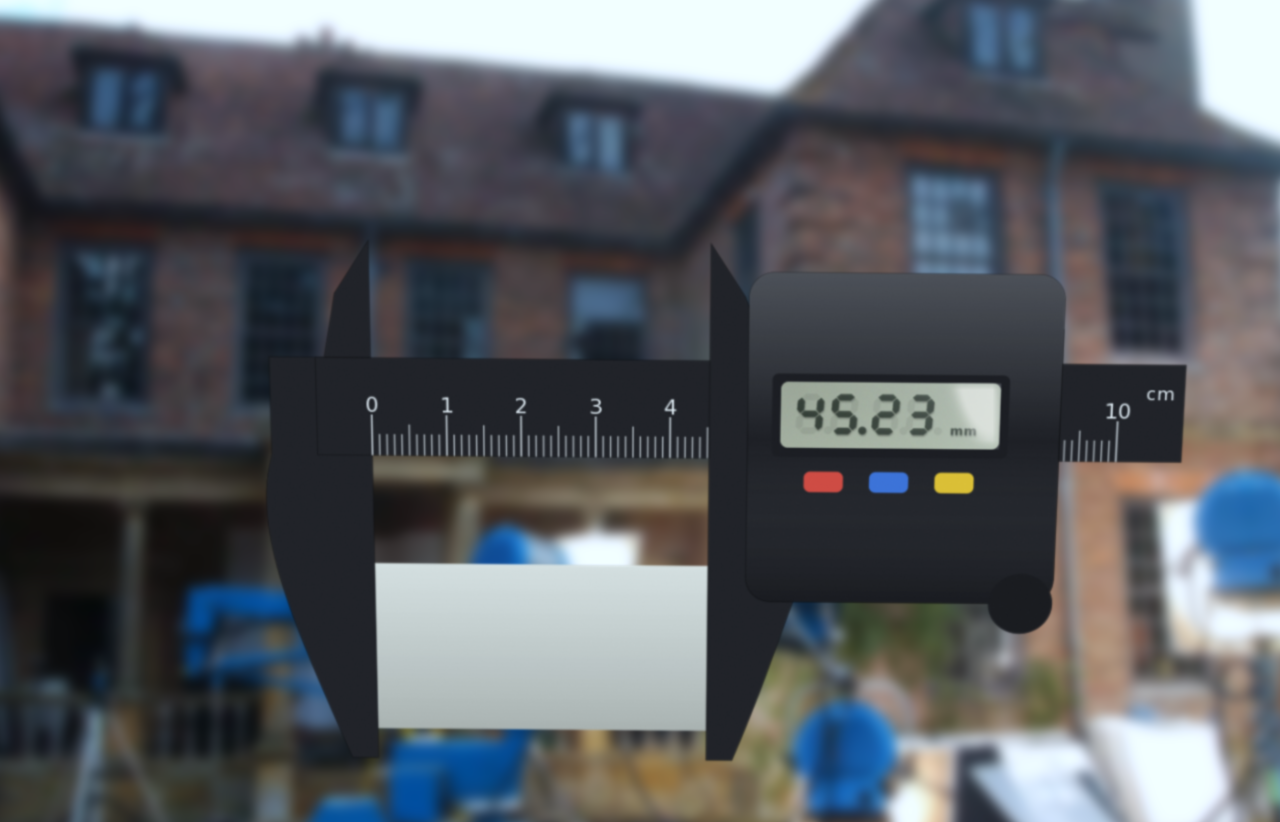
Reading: 45.23,mm
